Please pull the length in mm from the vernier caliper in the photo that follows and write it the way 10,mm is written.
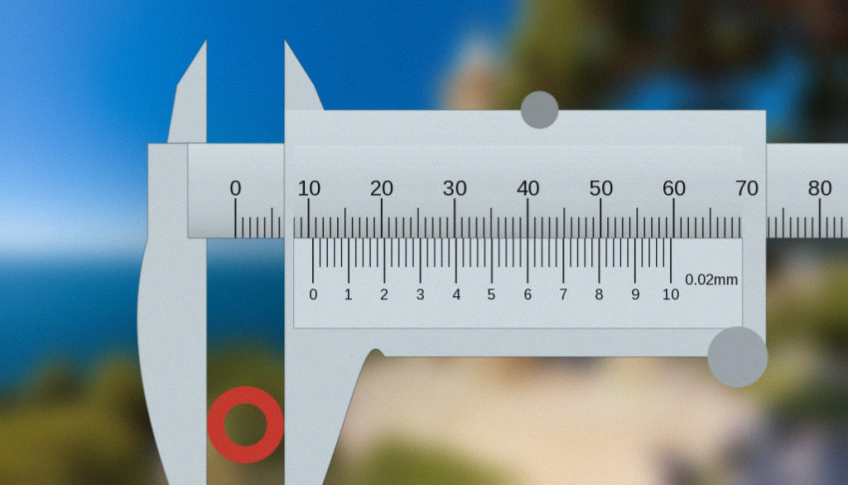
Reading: 10.6,mm
